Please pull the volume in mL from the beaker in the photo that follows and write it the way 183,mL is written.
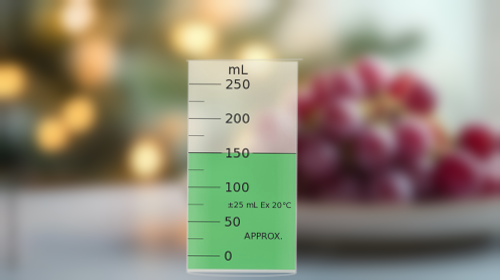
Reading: 150,mL
